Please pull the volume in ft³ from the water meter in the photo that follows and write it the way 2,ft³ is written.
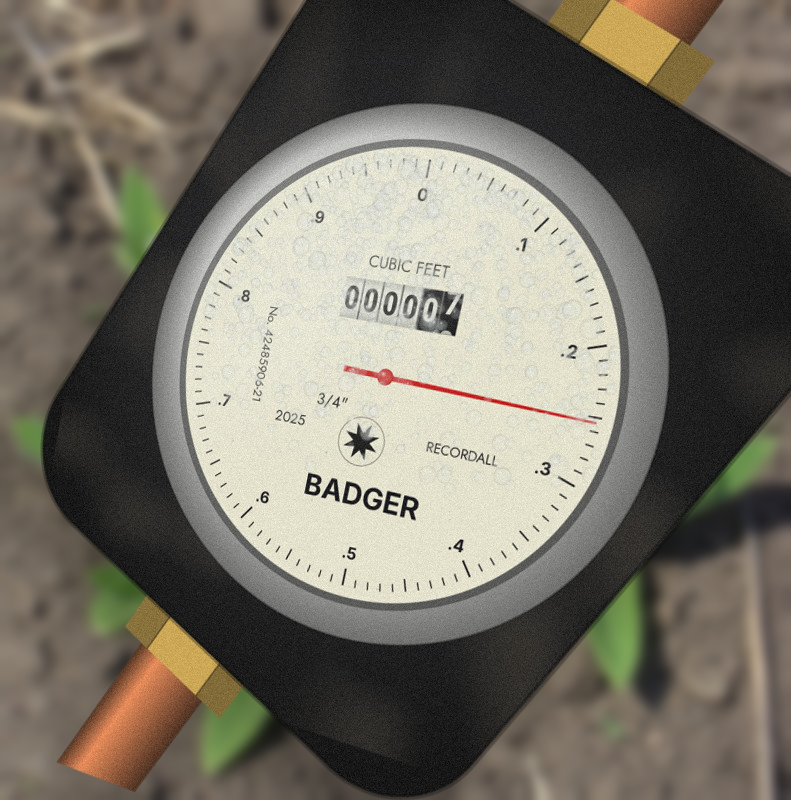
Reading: 7.25,ft³
